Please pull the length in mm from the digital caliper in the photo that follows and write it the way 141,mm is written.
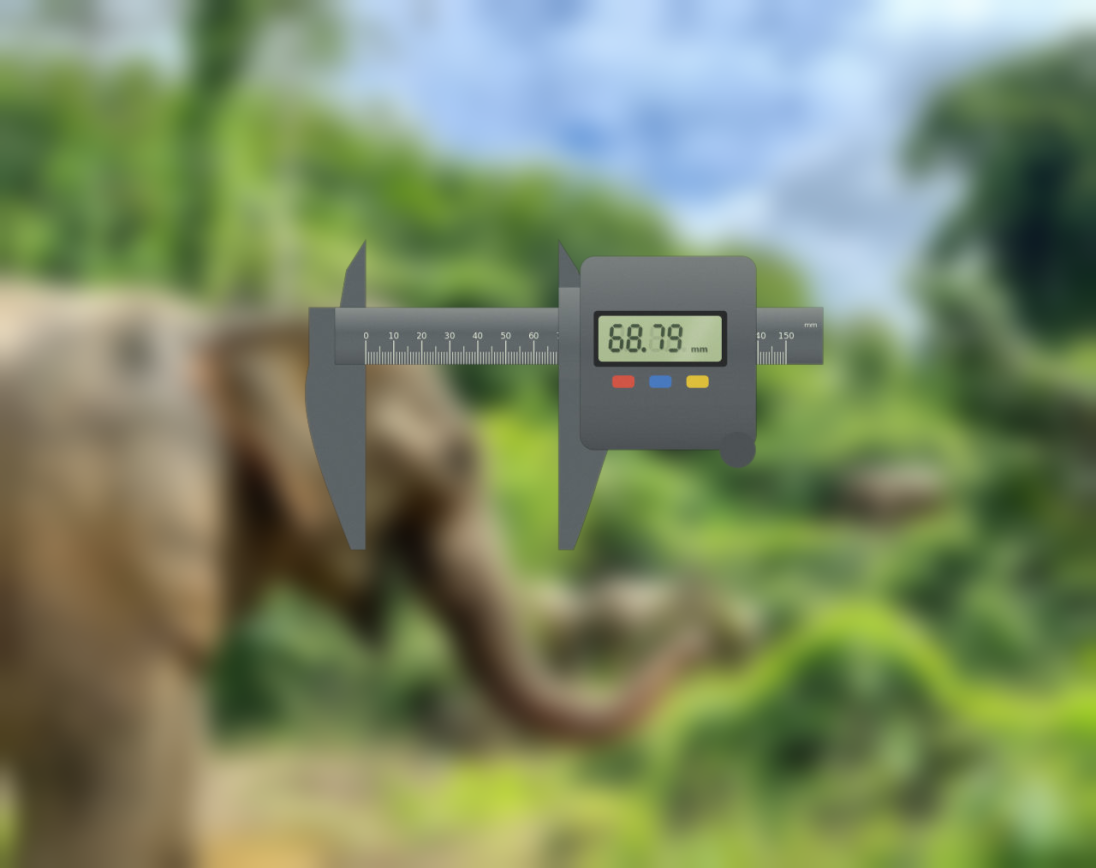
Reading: 68.79,mm
